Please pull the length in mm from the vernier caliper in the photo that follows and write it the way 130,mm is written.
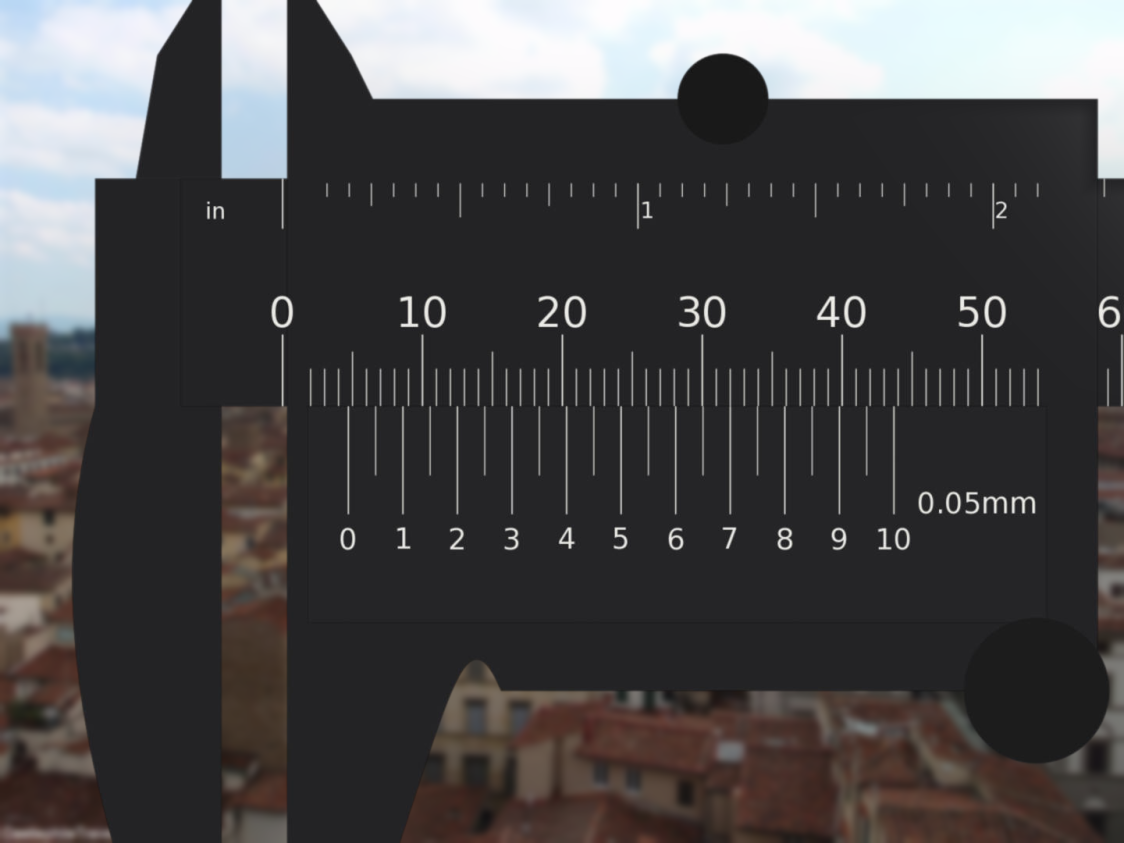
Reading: 4.7,mm
